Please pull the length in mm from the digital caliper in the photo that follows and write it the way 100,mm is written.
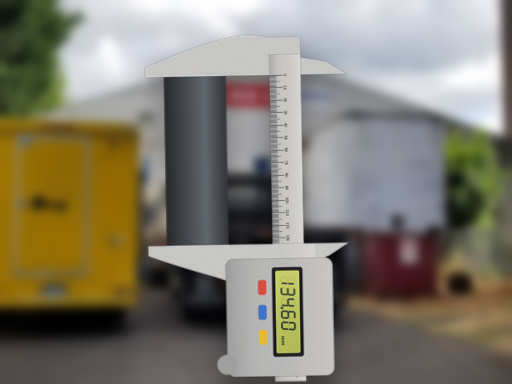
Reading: 134.60,mm
